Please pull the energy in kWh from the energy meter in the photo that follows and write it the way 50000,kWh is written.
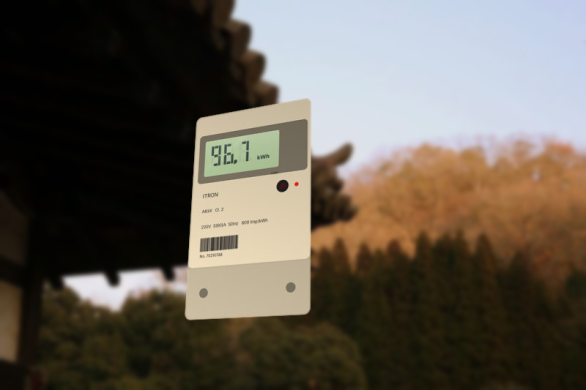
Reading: 96.7,kWh
